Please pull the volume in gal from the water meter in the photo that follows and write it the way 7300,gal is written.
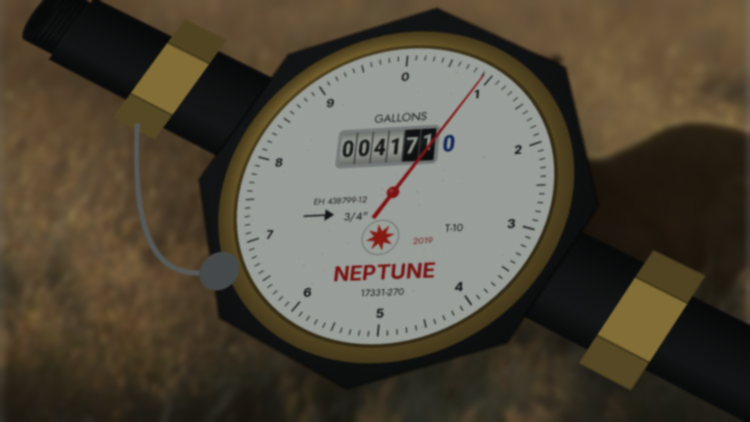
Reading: 41710.9,gal
